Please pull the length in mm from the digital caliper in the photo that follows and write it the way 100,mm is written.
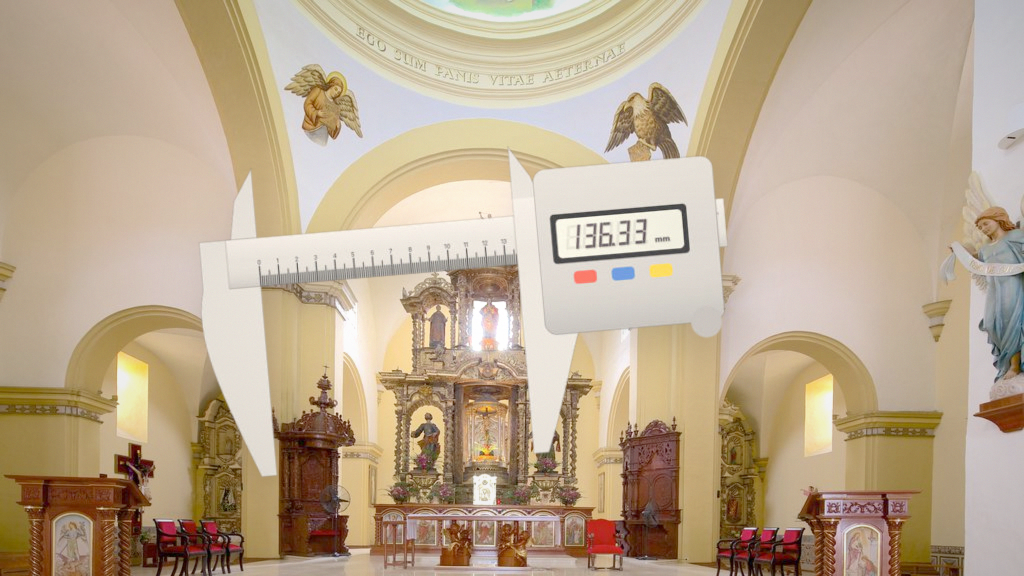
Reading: 136.33,mm
